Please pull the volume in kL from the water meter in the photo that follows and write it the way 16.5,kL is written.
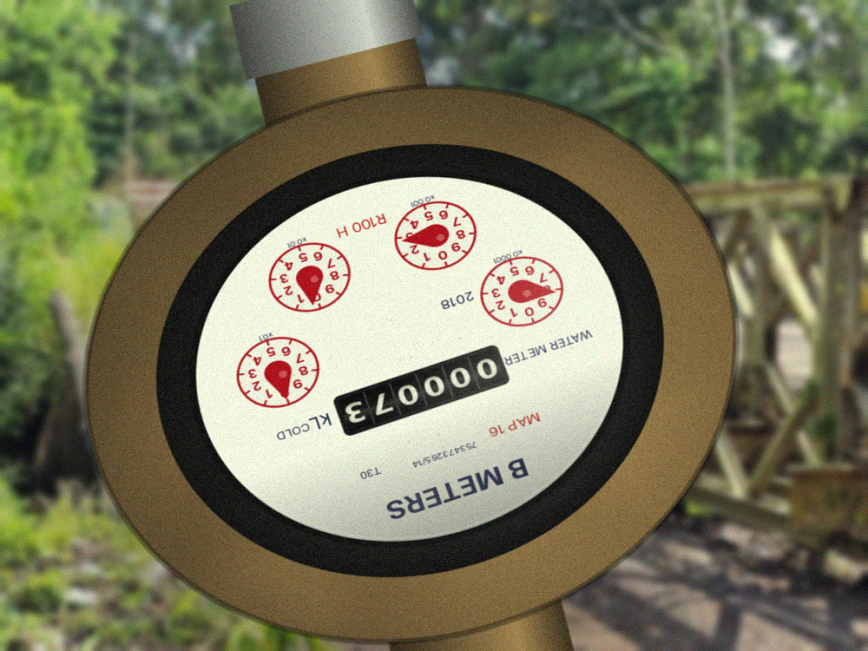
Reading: 73.0028,kL
